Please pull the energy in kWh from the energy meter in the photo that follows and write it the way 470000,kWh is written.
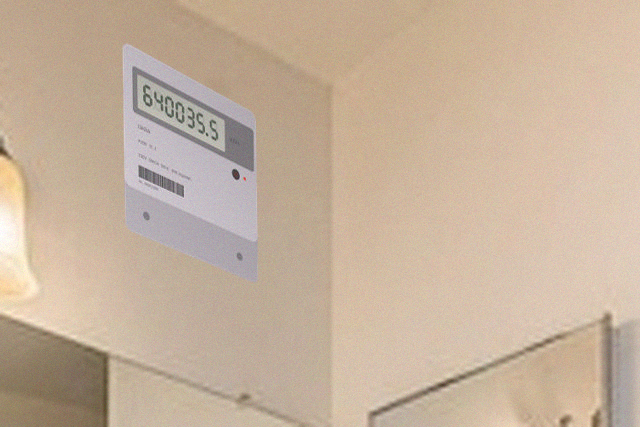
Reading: 640035.5,kWh
